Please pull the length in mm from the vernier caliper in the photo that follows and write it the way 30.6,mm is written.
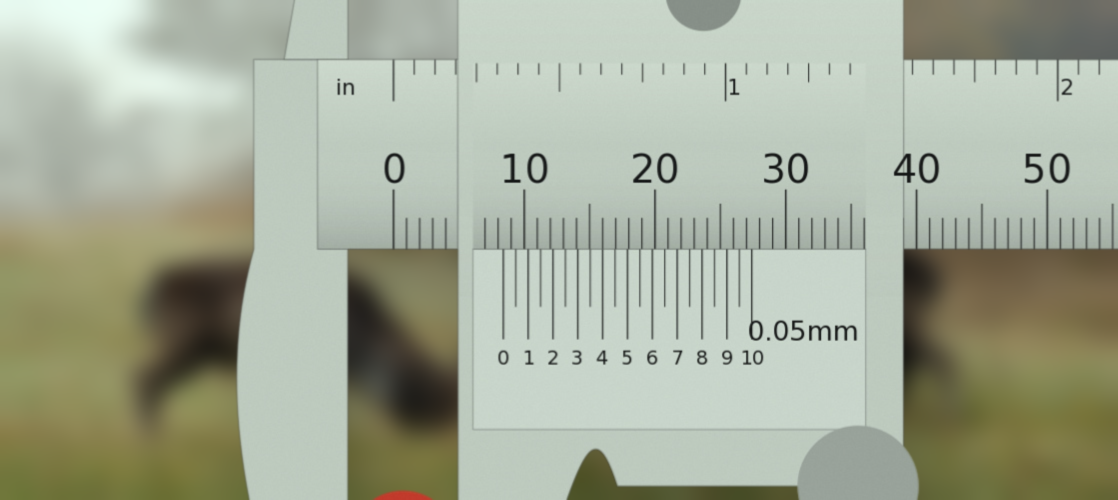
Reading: 8.4,mm
